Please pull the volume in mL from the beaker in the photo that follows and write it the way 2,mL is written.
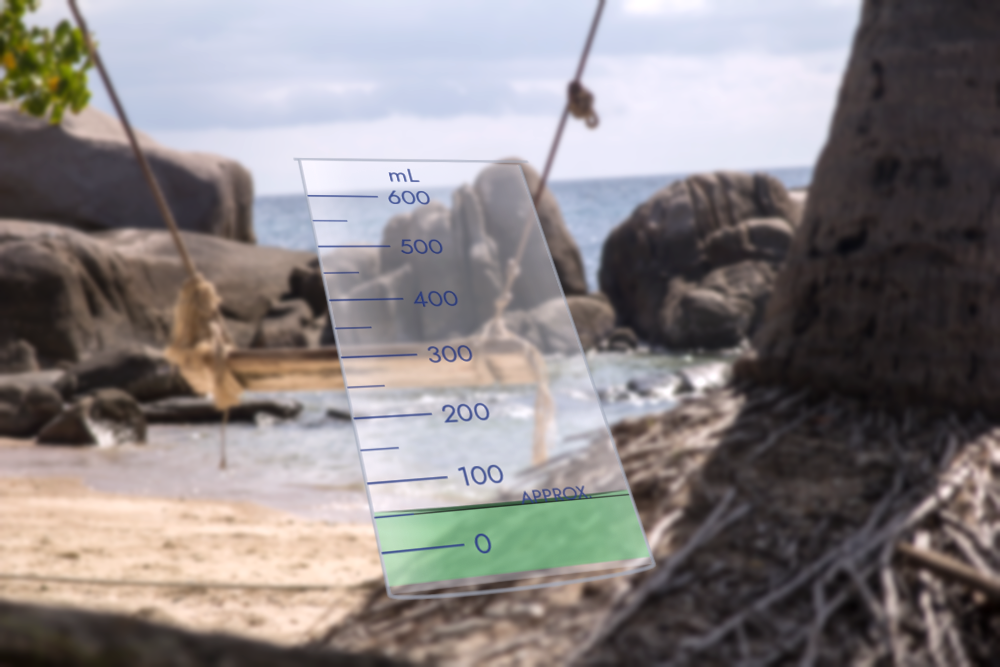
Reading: 50,mL
